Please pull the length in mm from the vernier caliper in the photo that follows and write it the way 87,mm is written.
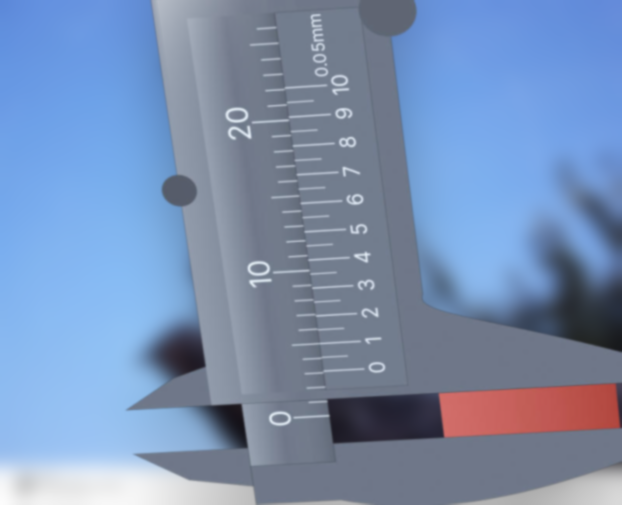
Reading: 3.1,mm
